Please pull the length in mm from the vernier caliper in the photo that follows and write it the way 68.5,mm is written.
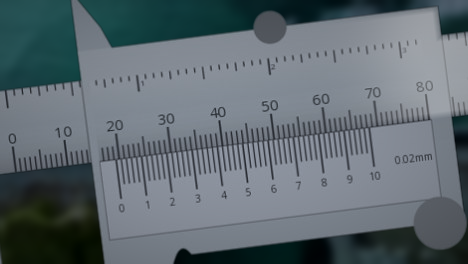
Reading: 19.4,mm
